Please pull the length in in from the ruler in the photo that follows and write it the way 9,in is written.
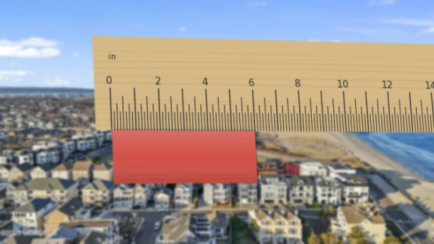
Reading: 6,in
